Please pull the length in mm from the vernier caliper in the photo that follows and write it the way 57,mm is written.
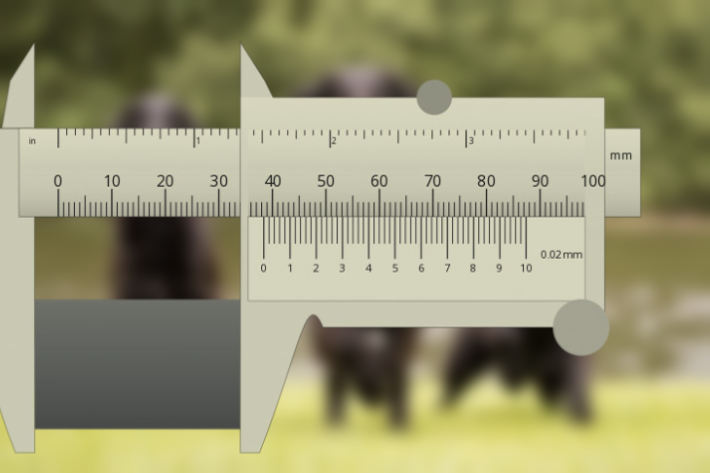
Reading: 38.4,mm
